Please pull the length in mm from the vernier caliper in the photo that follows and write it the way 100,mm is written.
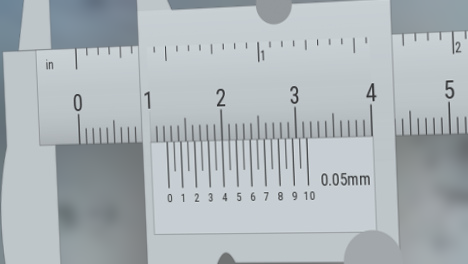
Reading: 12.4,mm
